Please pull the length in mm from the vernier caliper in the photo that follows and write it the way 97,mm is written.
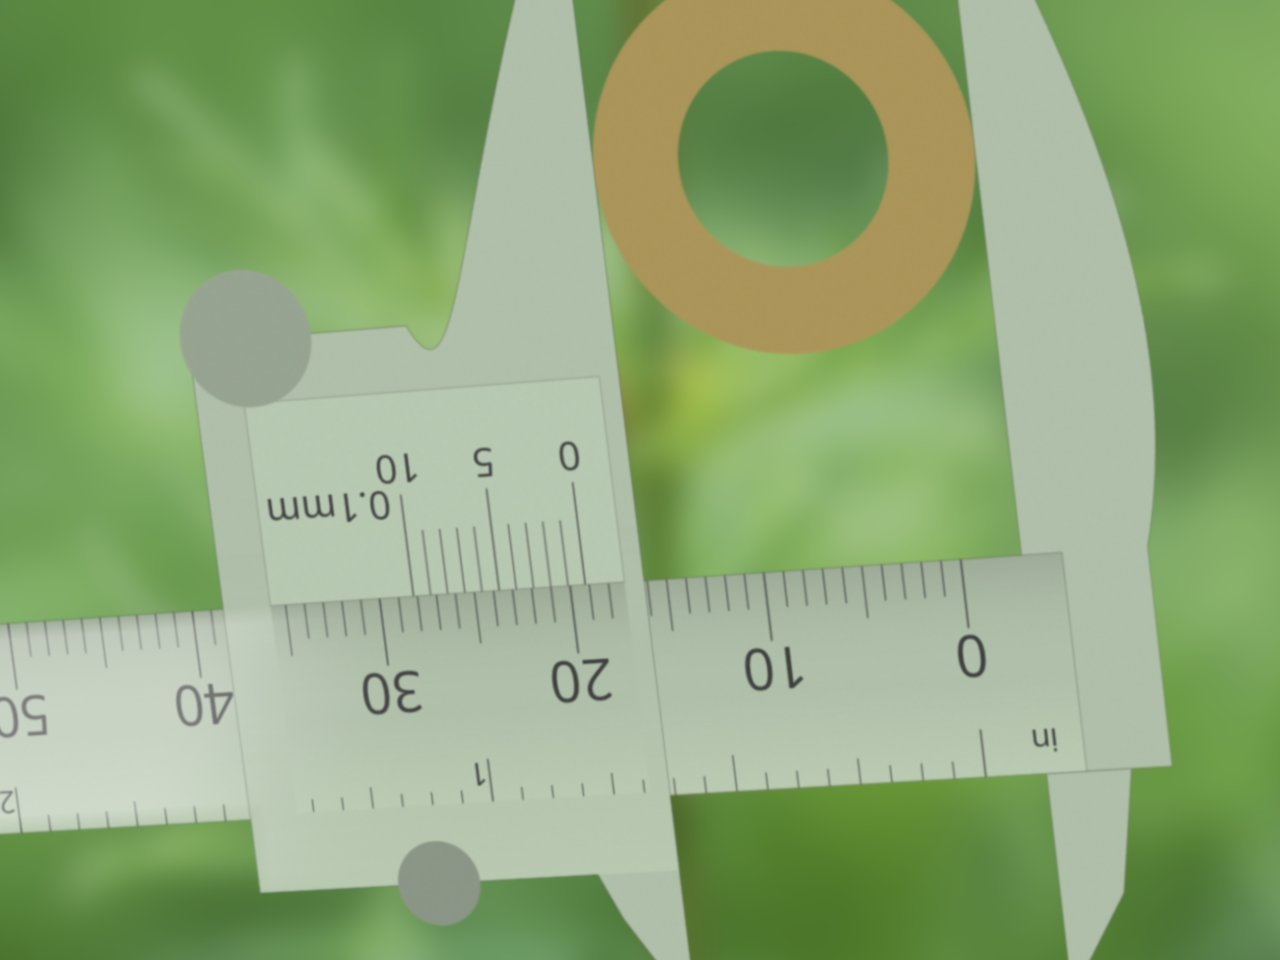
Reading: 19.2,mm
